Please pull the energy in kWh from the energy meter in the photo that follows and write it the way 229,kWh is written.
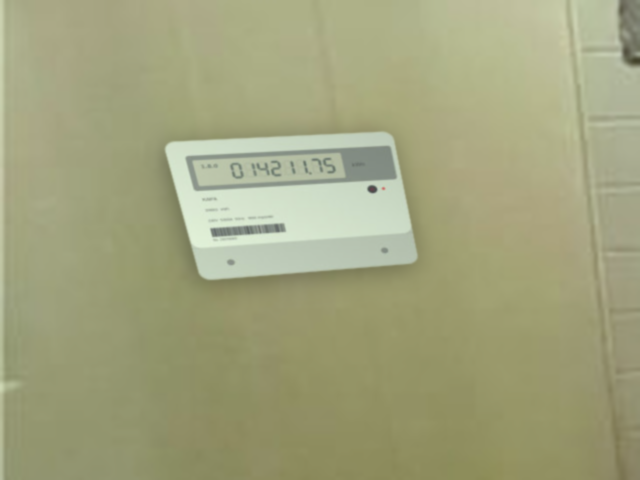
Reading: 14211.75,kWh
